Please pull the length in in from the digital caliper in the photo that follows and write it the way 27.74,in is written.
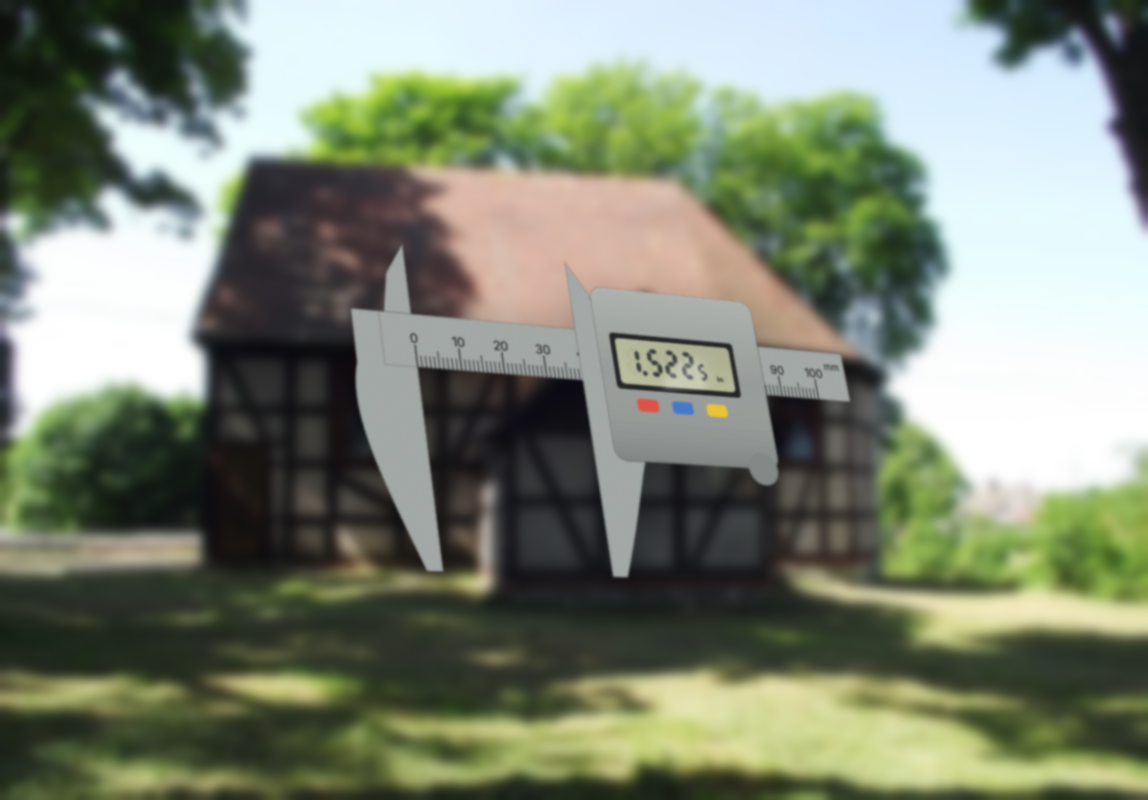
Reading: 1.5225,in
